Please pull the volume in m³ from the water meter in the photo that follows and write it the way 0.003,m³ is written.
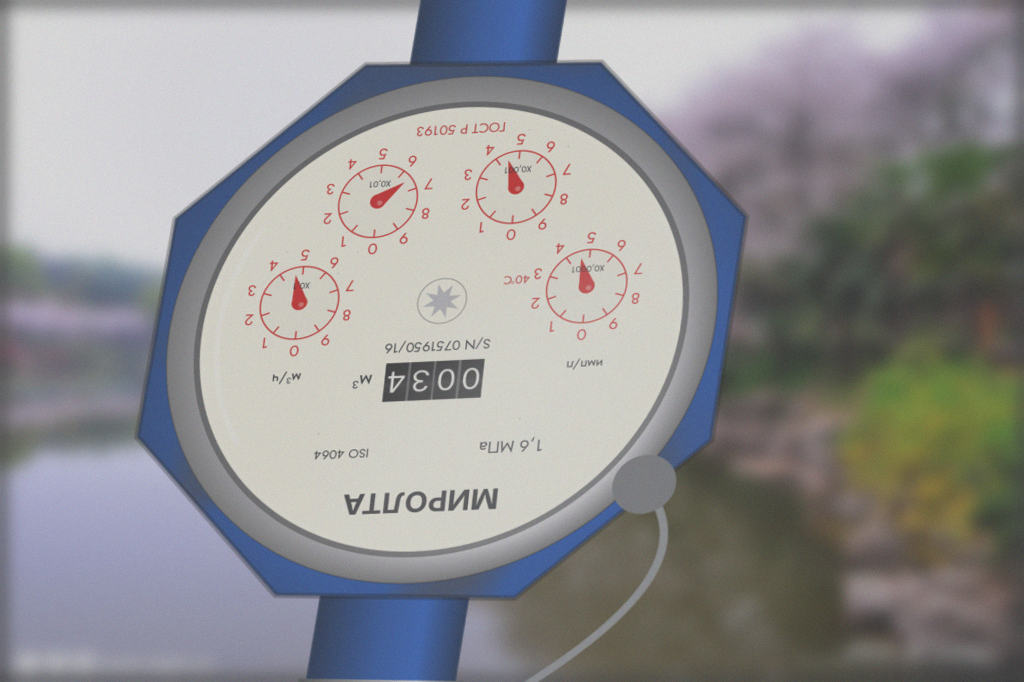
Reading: 34.4644,m³
